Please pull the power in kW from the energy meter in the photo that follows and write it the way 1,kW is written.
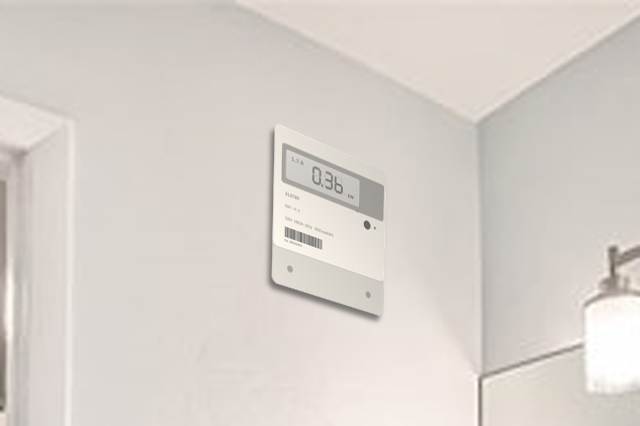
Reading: 0.36,kW
